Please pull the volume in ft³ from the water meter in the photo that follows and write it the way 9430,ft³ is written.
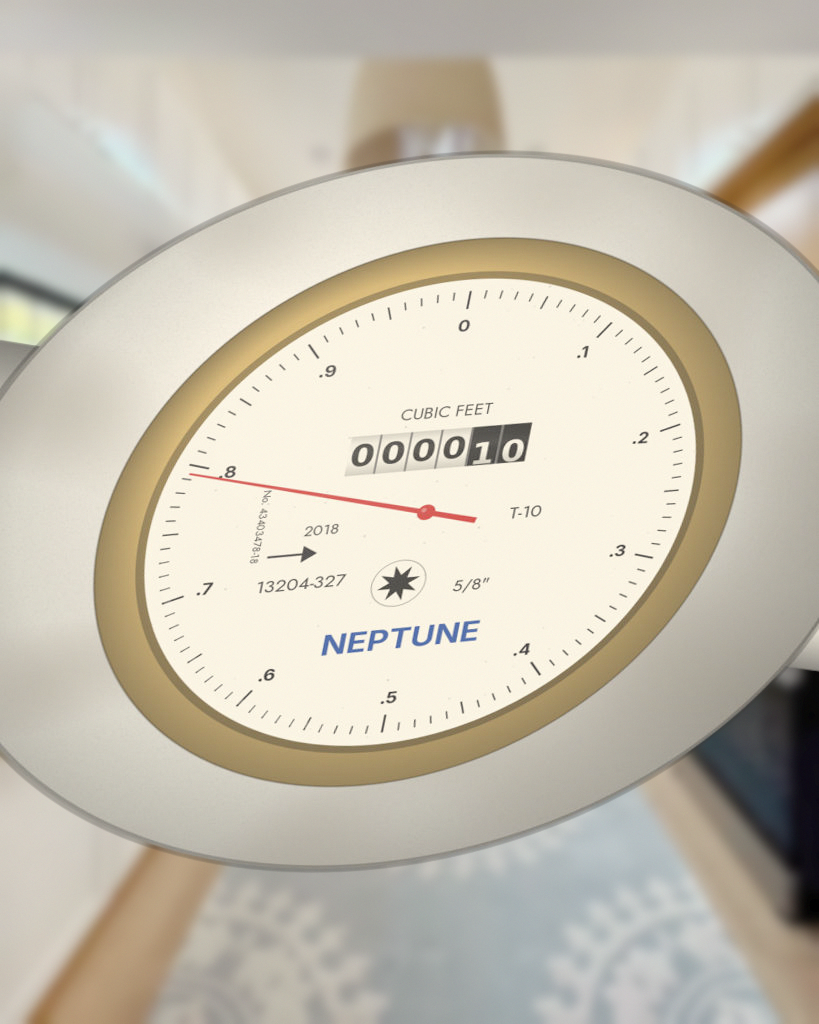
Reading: 9.79,ft³
